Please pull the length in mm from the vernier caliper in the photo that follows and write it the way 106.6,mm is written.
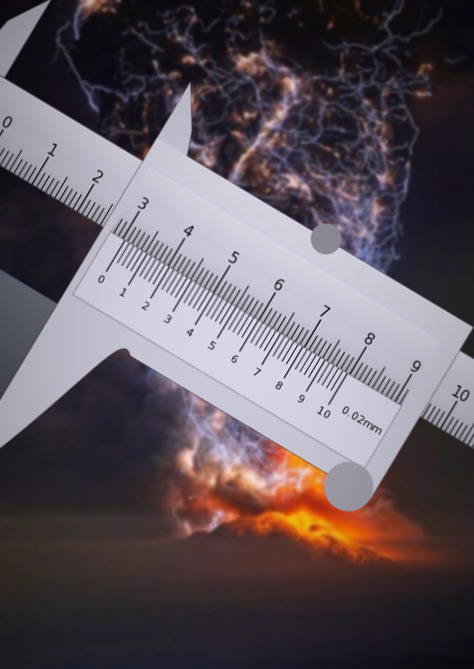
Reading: 30.5,mm
